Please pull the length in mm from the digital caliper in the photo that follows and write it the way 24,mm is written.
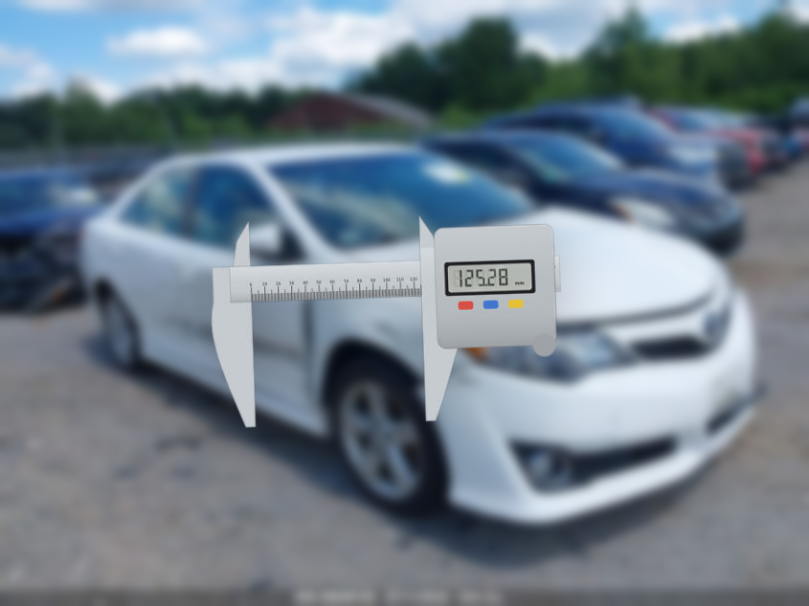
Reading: 125.28,mm
